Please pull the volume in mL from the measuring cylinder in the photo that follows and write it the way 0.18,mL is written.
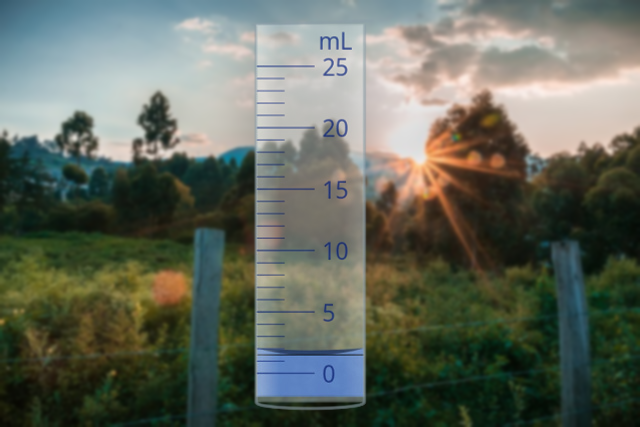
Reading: 1.5,mL
